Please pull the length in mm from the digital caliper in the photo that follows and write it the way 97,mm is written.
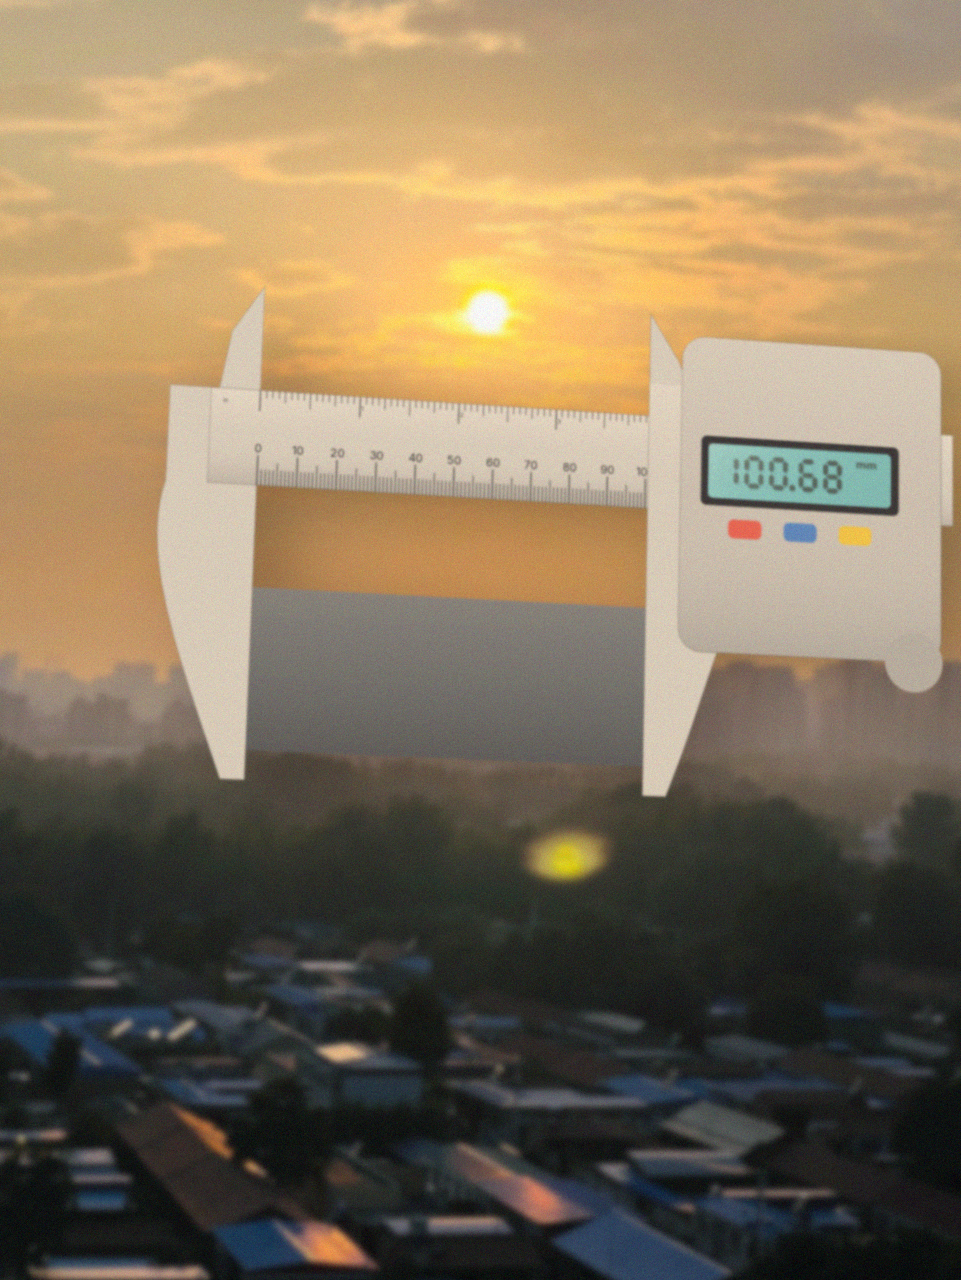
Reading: 100.68,mm
